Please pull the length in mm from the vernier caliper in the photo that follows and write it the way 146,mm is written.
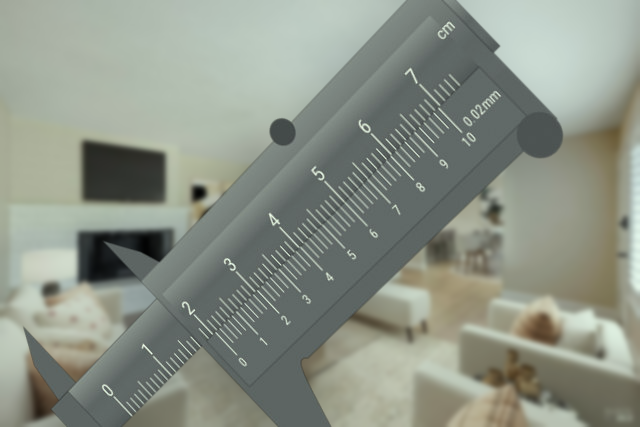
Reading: 20.6,mm
